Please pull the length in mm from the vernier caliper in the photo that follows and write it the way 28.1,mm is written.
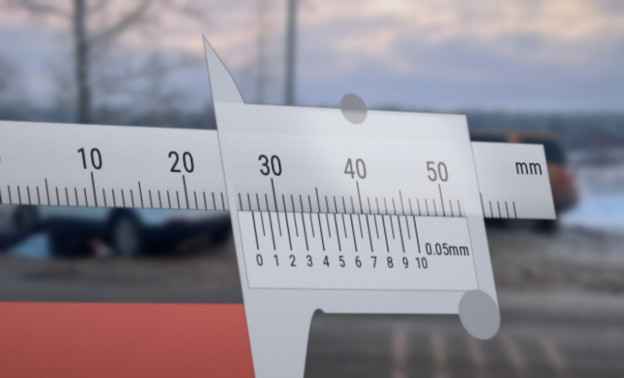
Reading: 27.2,mm
